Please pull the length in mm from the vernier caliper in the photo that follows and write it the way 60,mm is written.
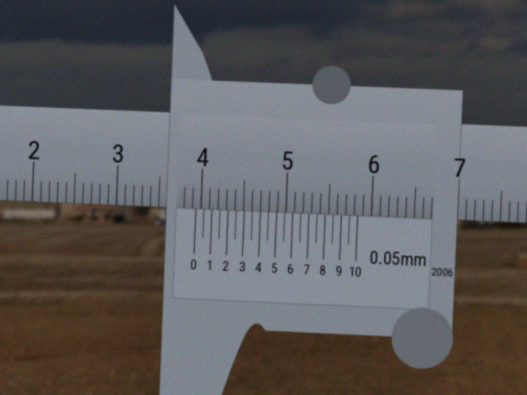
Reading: 39.4,mm
